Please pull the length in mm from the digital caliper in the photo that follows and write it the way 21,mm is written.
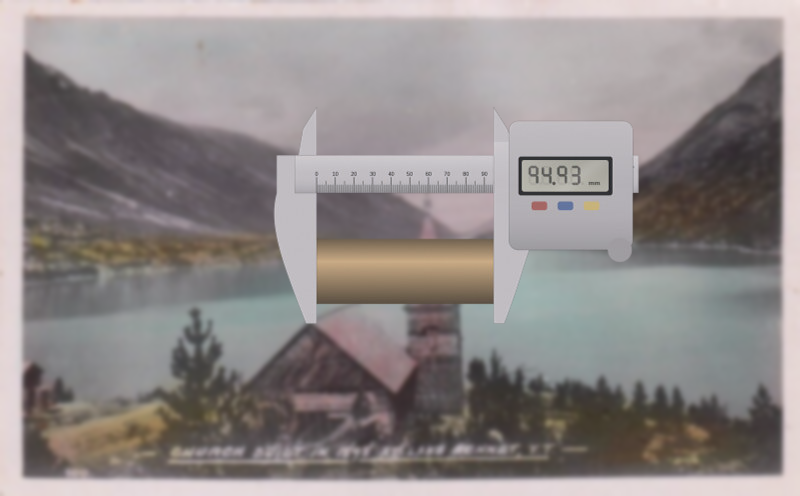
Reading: 94.93,mm
